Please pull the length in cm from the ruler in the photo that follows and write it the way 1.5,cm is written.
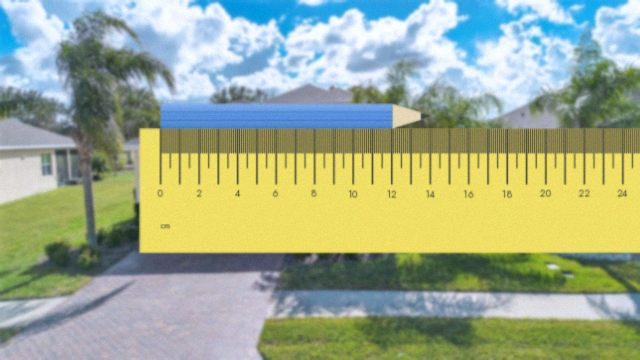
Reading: 14,cm
